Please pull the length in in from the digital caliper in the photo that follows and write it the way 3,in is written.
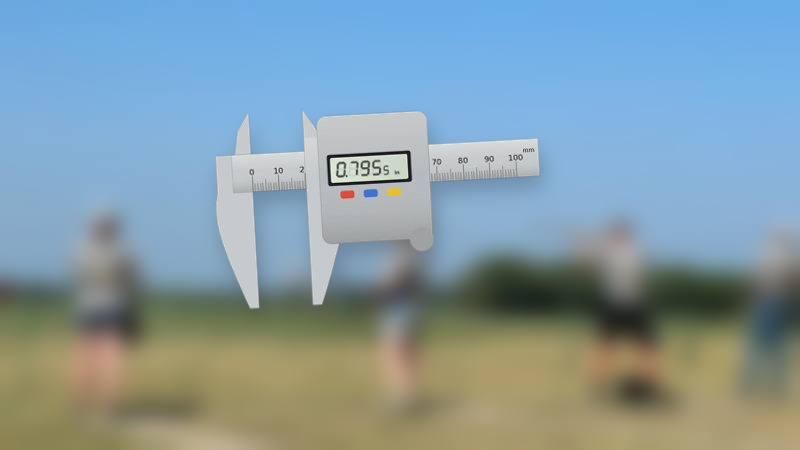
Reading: 0.7955,in
